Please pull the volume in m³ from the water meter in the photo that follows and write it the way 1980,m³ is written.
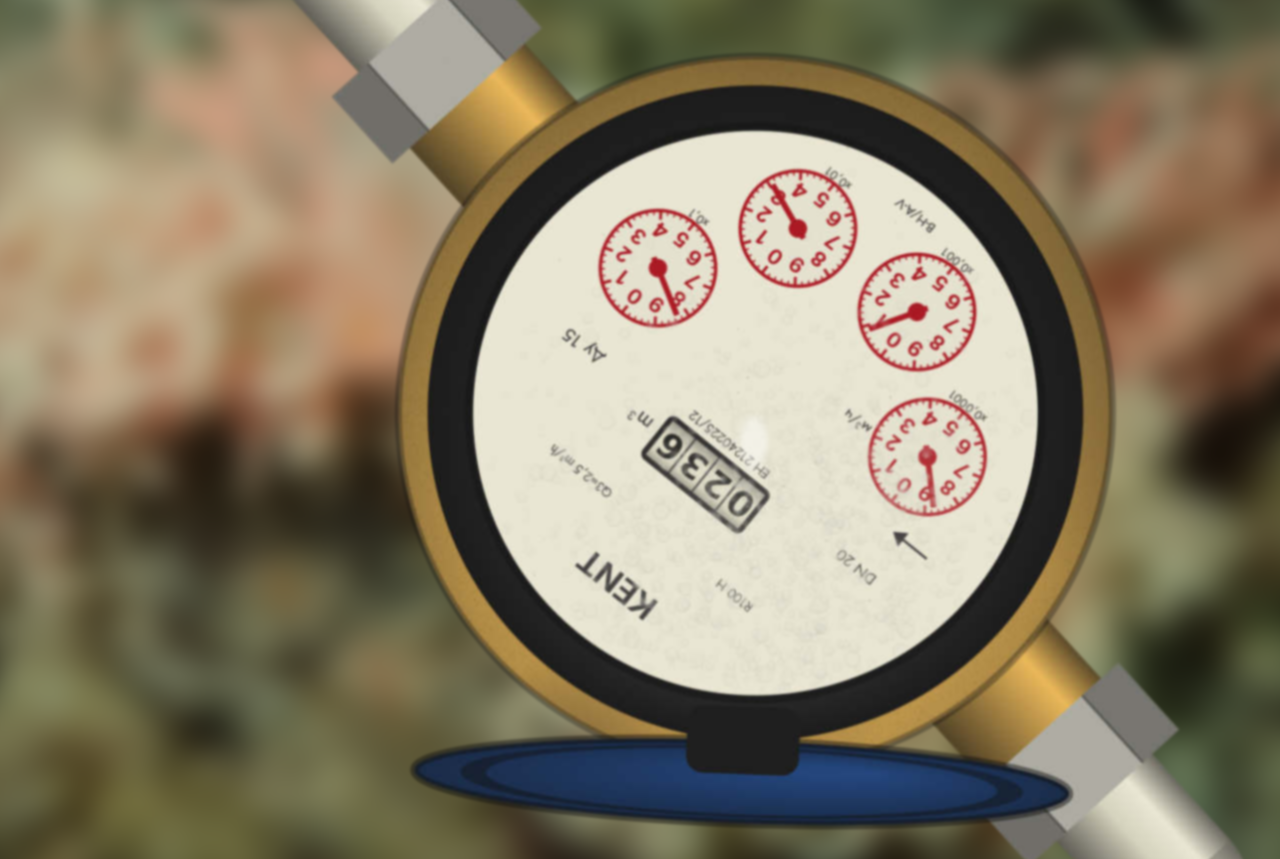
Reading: 236.8308,m³
